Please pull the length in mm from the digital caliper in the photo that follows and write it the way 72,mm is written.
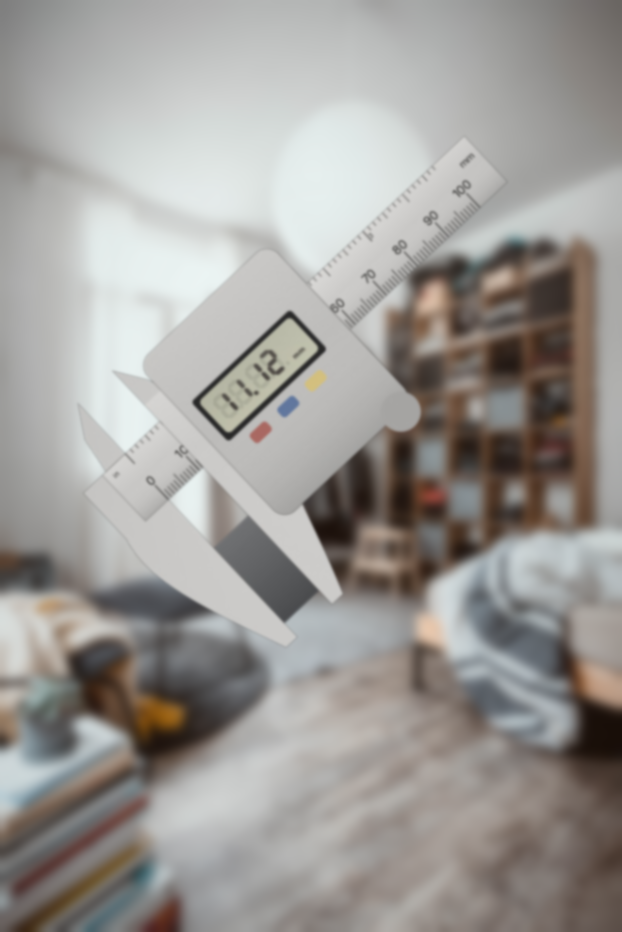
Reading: 11.12,mm
